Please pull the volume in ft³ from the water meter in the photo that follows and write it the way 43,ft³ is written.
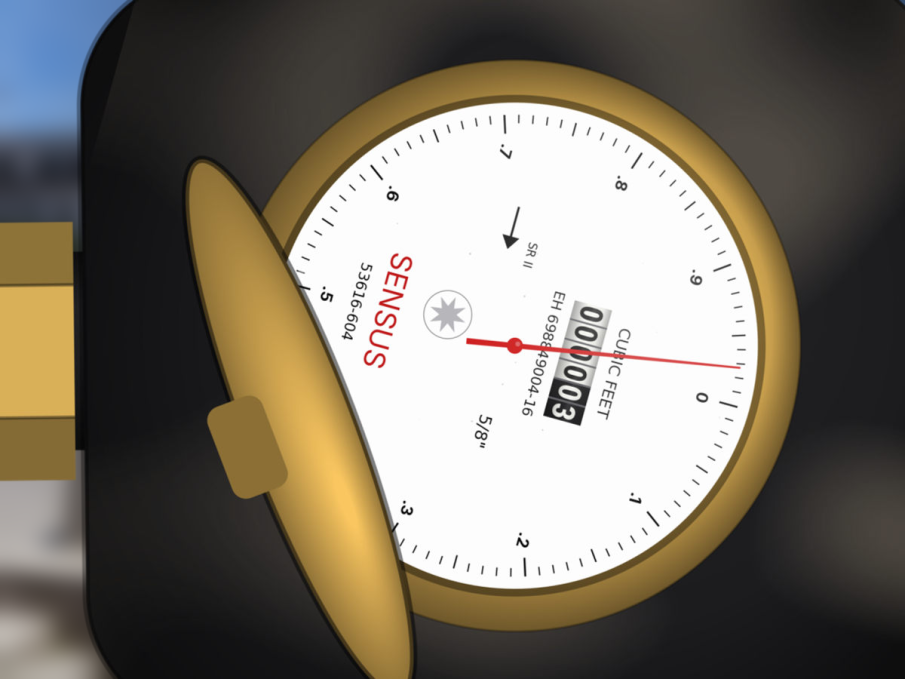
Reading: 2.97,ft³
